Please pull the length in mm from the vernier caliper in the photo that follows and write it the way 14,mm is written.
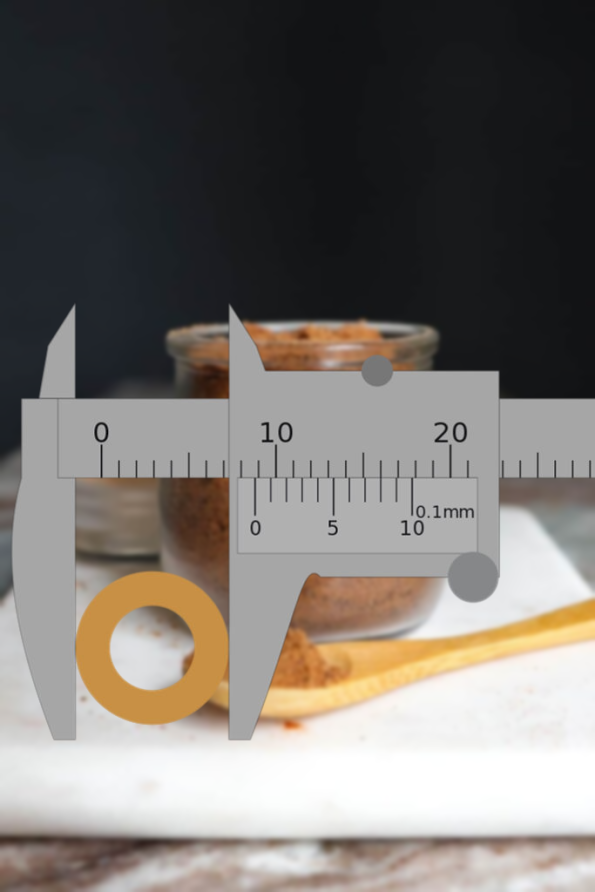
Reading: 8.8,mm
